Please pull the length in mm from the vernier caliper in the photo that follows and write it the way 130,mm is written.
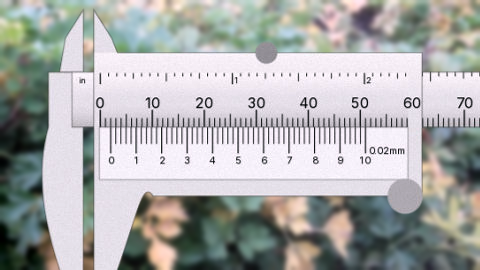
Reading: 2.0,mm
